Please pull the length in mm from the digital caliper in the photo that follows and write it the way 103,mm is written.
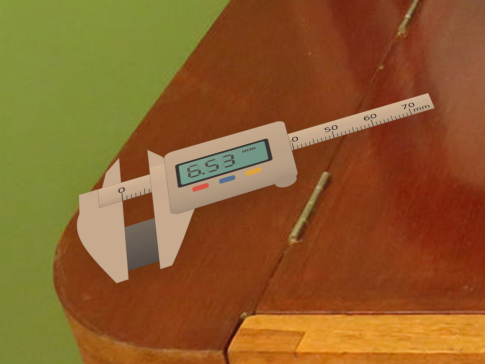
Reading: 6.53,mm
